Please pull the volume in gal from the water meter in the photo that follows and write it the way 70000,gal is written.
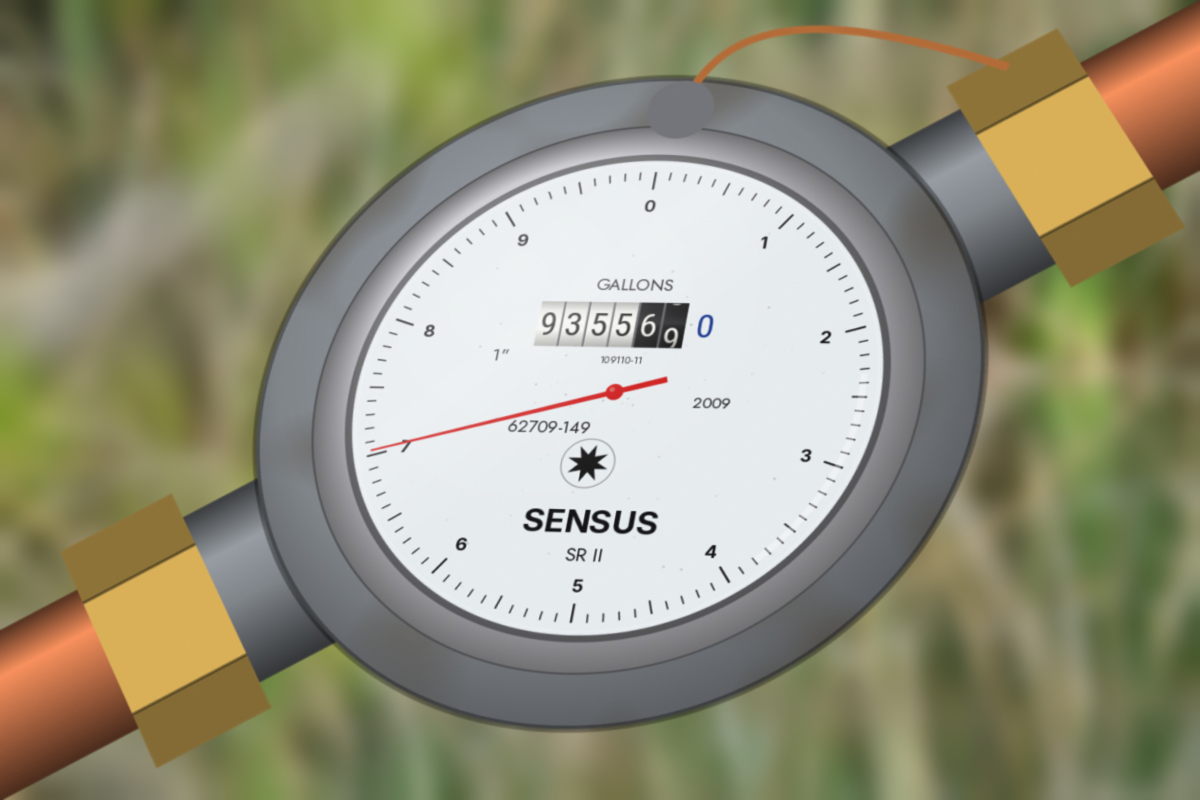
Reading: 9355687.0,gal
